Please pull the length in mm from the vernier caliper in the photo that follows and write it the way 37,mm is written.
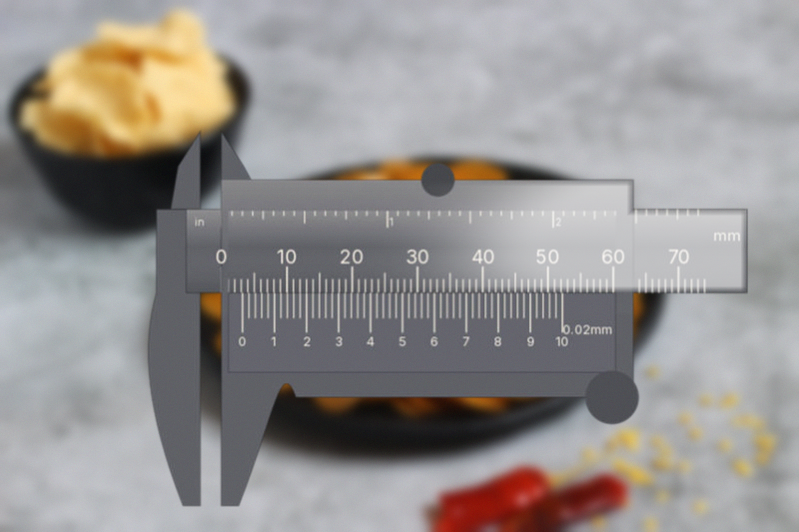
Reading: 3.2,mm
